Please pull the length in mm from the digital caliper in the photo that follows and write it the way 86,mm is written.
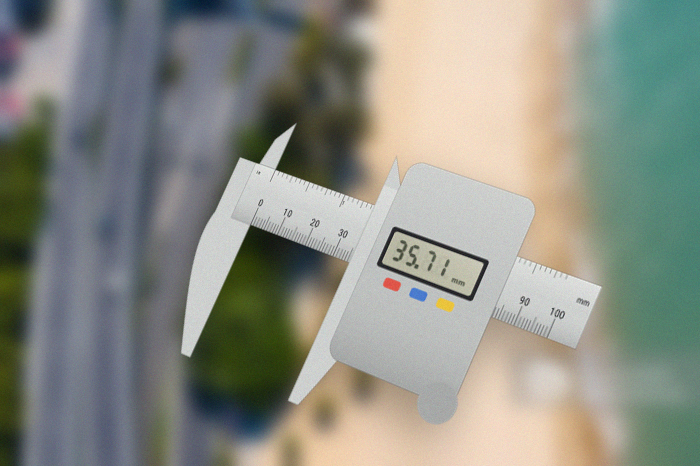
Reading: 35.71,mm
